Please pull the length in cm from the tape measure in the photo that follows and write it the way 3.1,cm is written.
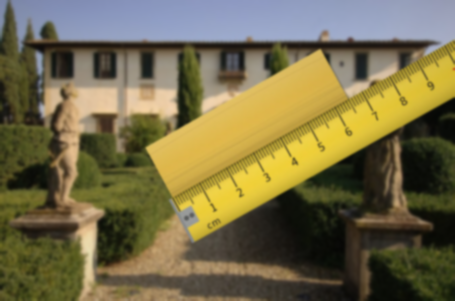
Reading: 6.5,cm
